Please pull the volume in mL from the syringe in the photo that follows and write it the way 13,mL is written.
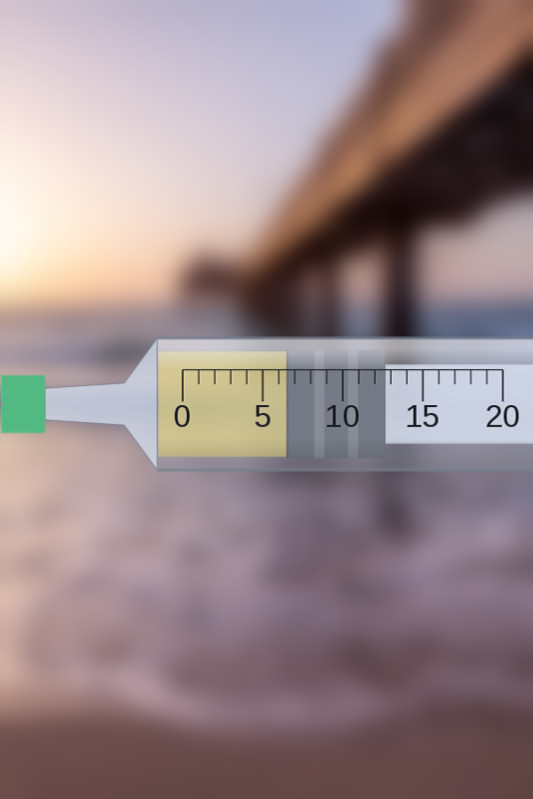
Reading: 6.5,mL
